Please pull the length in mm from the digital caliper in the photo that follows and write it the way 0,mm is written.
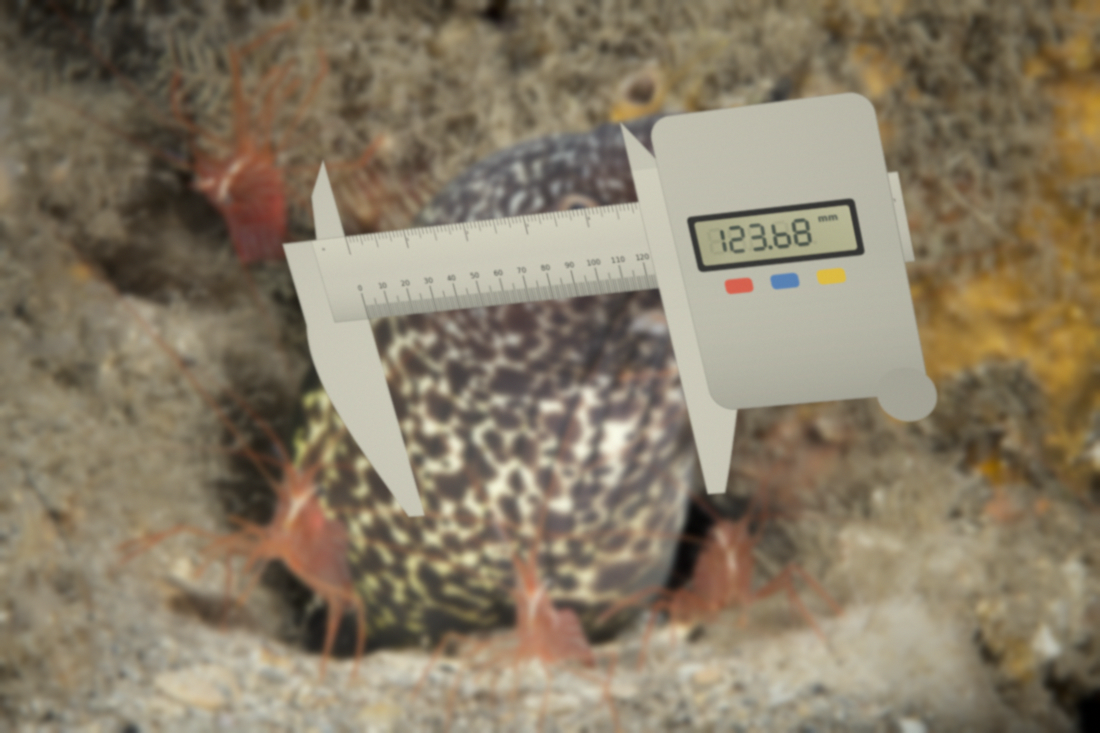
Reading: 123.68,mm
